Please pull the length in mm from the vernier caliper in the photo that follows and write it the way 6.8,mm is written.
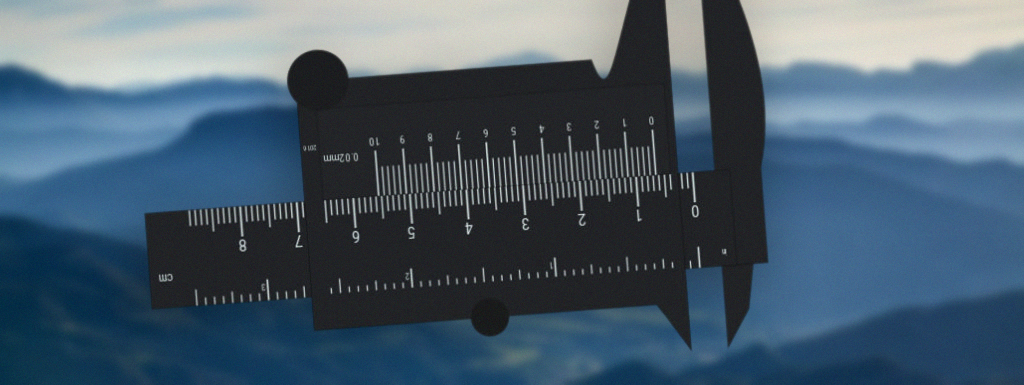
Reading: 6.5,mm
